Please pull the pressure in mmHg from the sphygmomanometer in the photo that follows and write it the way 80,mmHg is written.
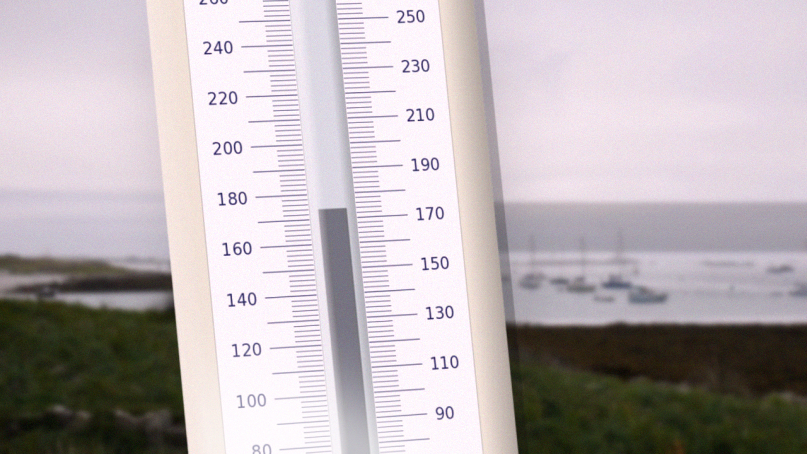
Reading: 174,mmHg
